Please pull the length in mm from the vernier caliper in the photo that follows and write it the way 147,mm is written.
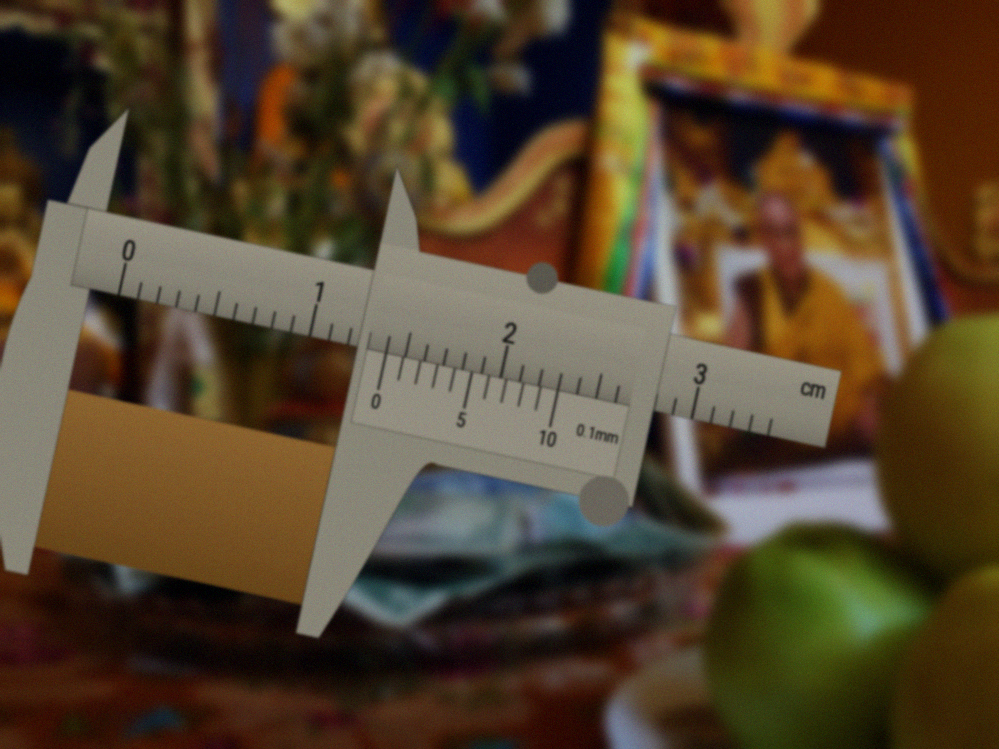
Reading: 14.0,mm
